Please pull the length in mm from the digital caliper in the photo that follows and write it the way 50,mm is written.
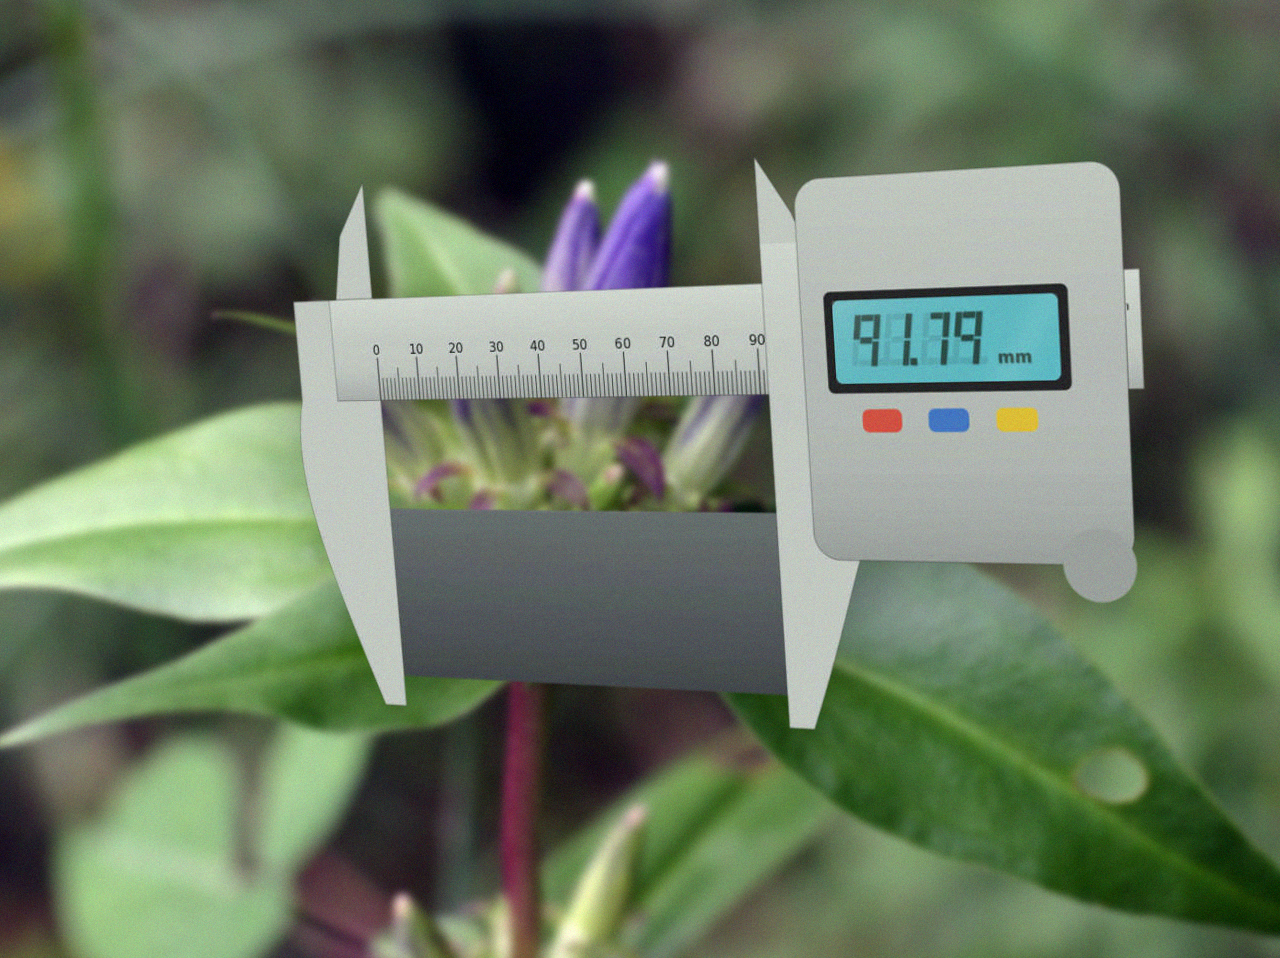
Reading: 91.79,mm
